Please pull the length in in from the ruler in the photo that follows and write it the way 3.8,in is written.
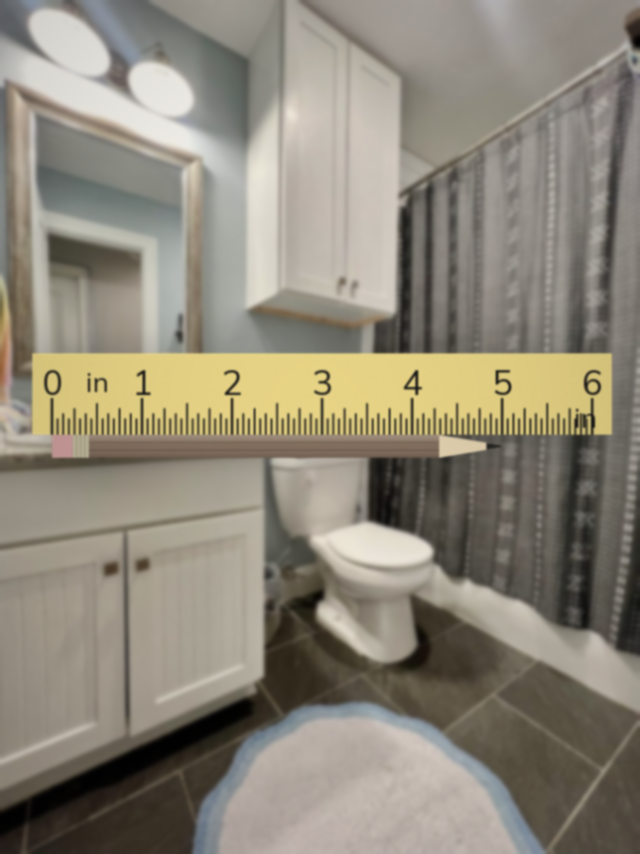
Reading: 5,in
